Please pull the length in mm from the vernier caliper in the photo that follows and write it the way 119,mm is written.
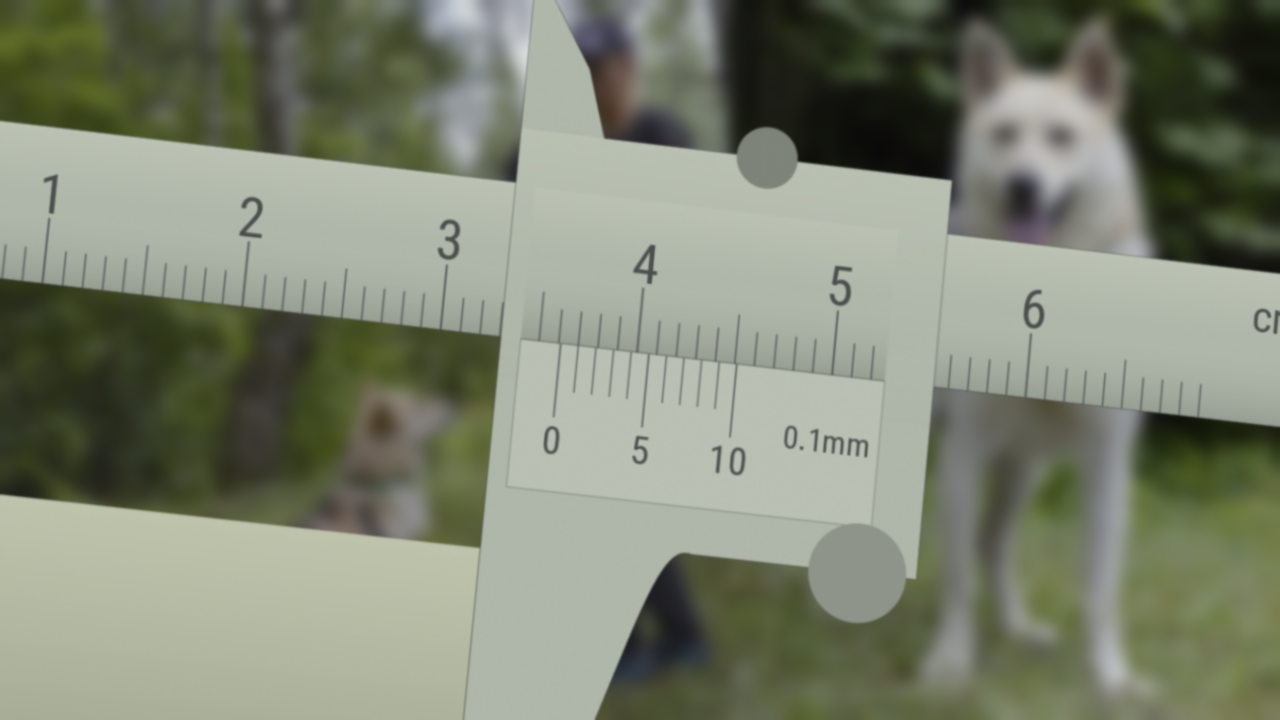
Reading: 36.1,mm
